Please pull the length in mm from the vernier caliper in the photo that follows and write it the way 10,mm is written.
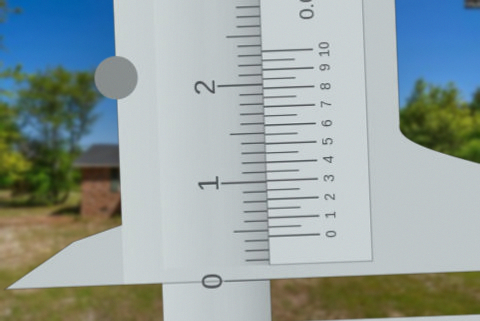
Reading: 4.4,mm
